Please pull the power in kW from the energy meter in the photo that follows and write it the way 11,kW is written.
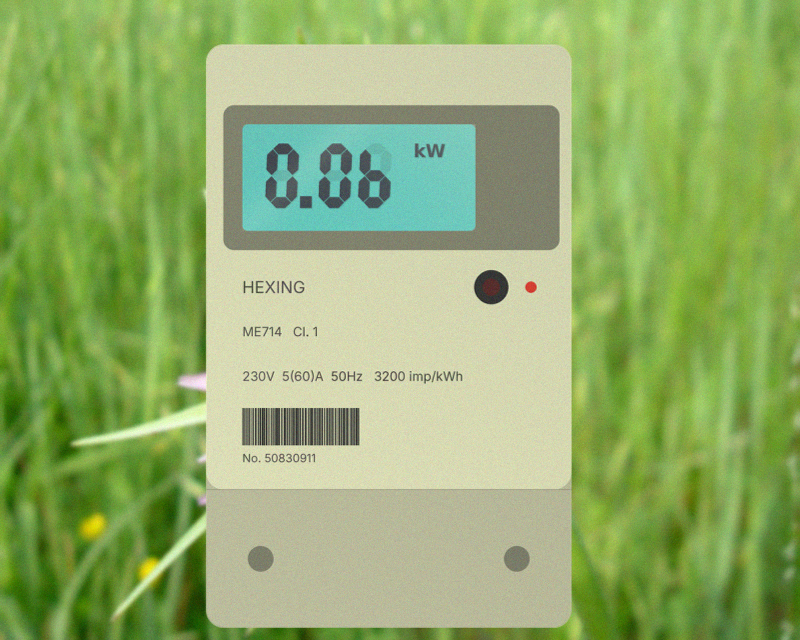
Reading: 0.06,kW
